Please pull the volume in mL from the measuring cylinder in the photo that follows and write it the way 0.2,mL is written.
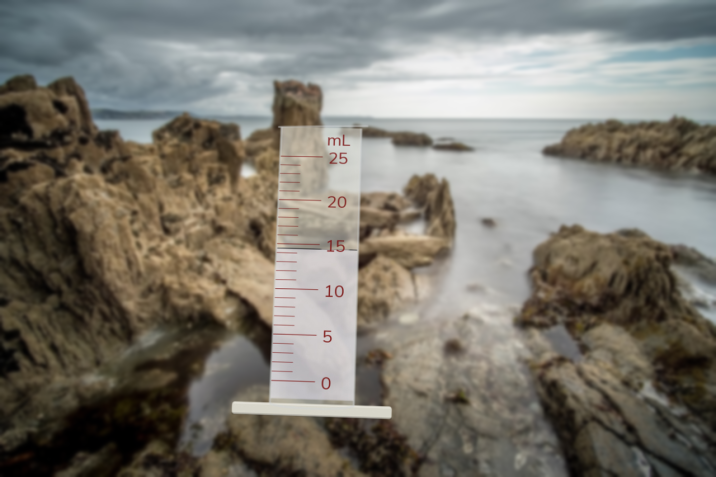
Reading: 14.5,mL
